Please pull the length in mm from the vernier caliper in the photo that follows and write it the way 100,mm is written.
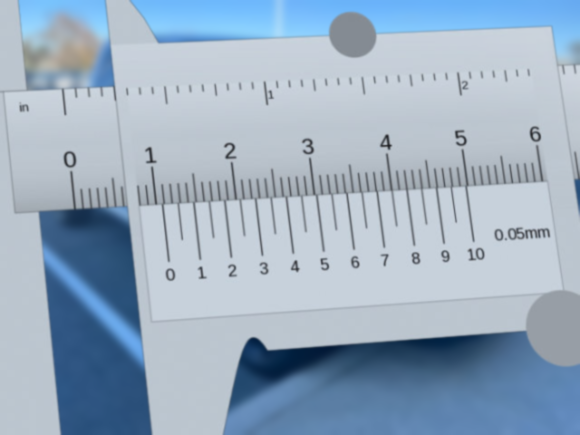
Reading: 10.8,mm
